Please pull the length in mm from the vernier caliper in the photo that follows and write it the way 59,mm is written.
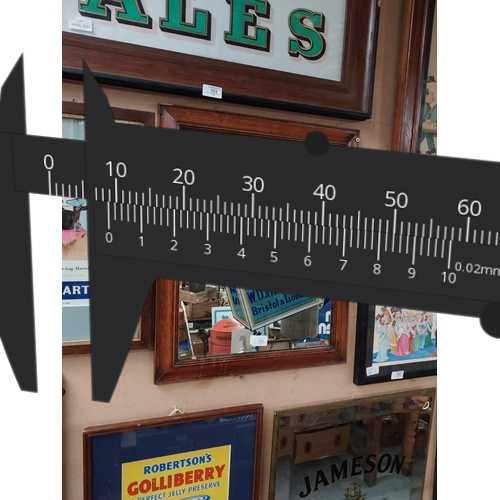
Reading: 8.8,mm
